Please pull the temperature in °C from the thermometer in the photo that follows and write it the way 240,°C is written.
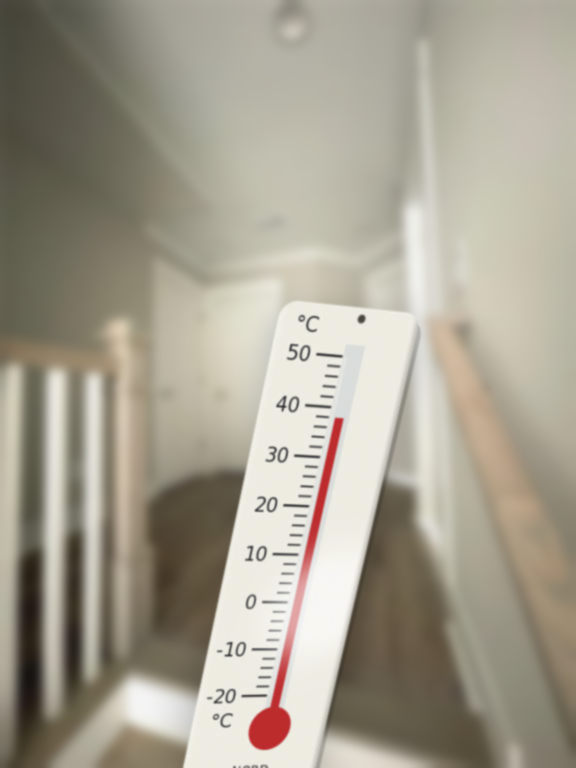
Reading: 38,°C
